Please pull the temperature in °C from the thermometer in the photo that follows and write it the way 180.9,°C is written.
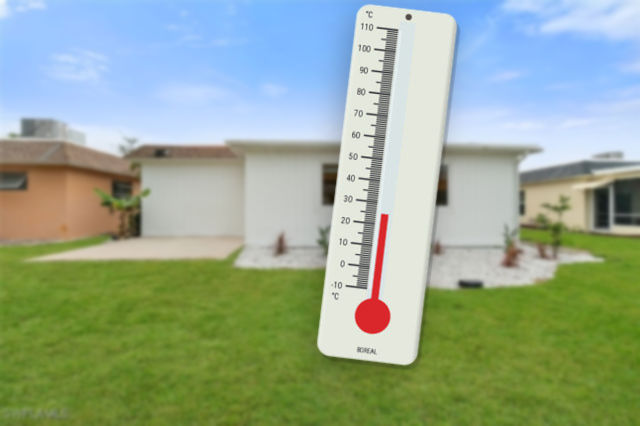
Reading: 25,°C
